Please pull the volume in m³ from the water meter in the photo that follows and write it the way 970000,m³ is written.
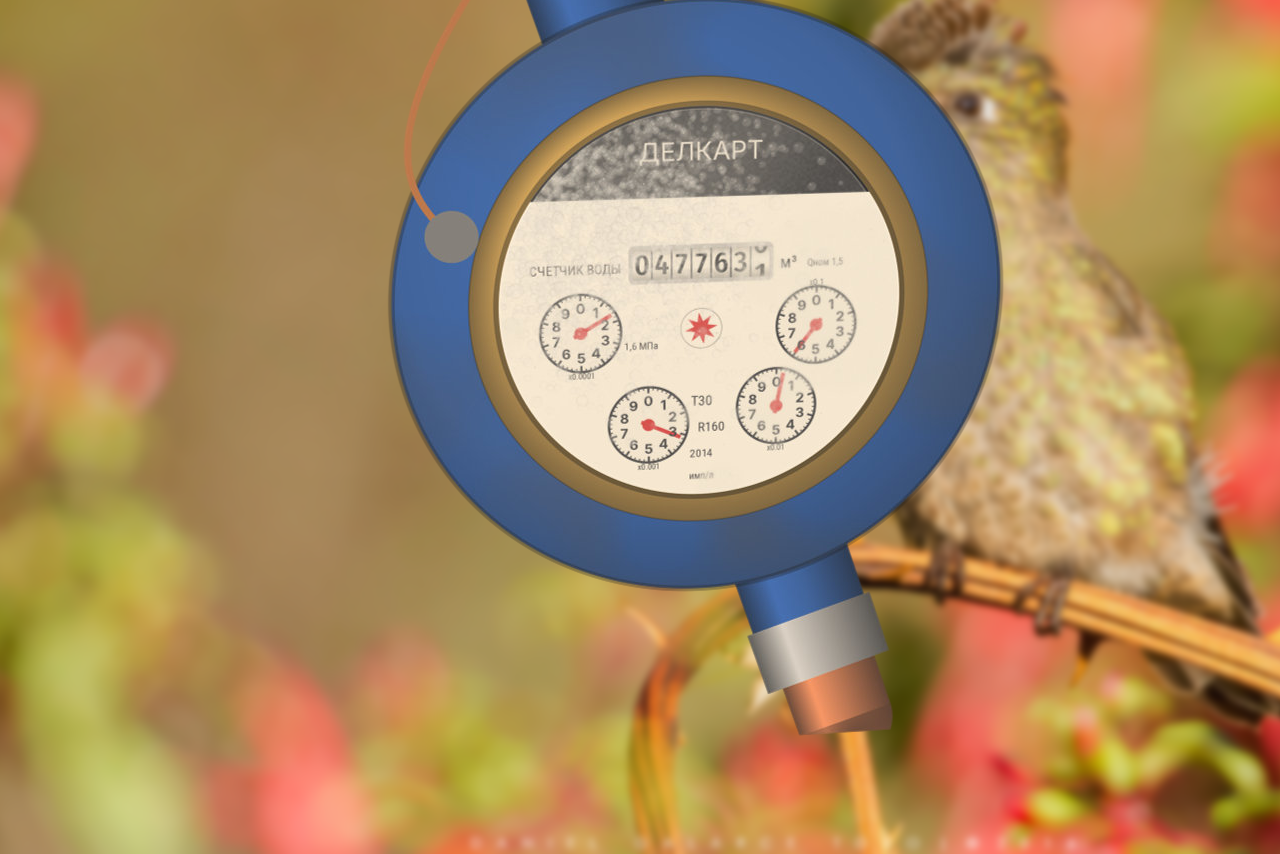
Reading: 477630.6031,m³
